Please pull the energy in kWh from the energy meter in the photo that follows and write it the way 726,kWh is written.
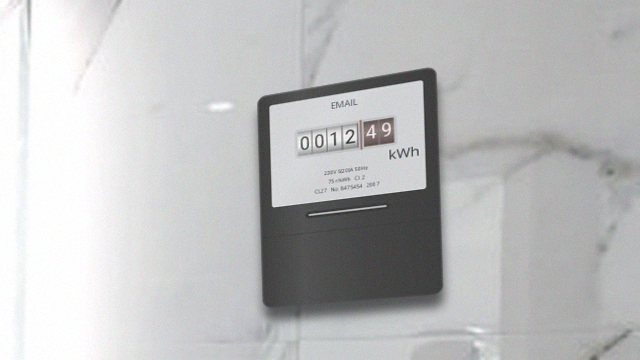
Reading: 12.49,kWh
